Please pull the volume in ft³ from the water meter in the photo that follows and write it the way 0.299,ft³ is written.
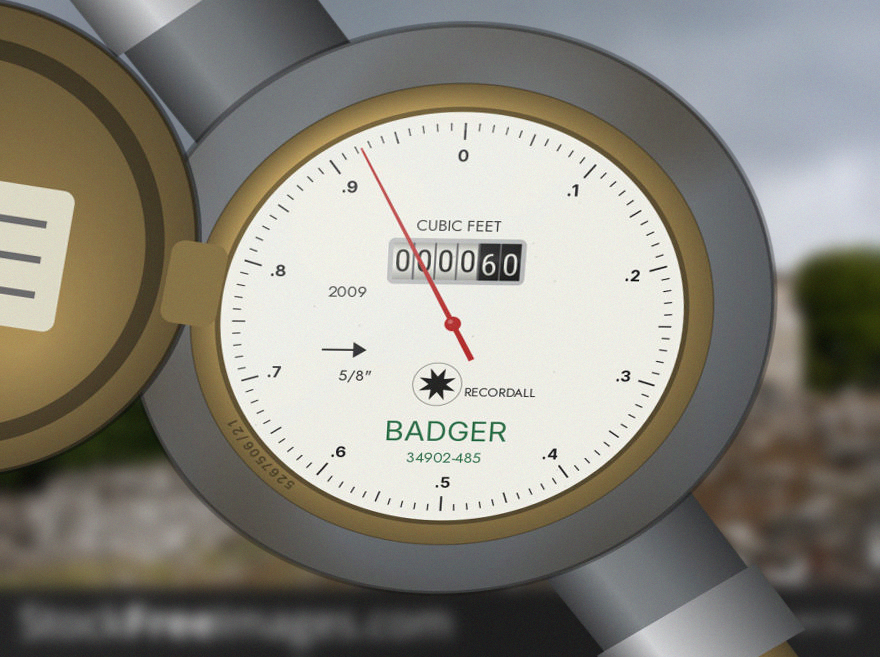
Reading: 59.92,ft³
